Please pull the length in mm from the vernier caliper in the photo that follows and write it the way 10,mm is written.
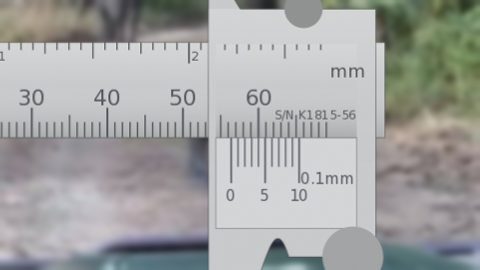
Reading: 56.4,mm
